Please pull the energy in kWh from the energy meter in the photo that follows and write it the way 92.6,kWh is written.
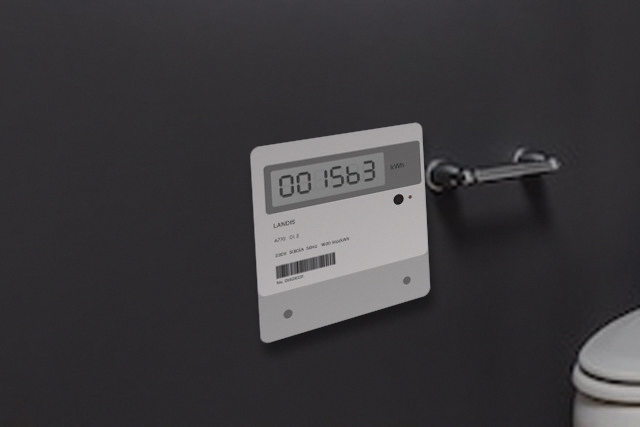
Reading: 1563,kWh
